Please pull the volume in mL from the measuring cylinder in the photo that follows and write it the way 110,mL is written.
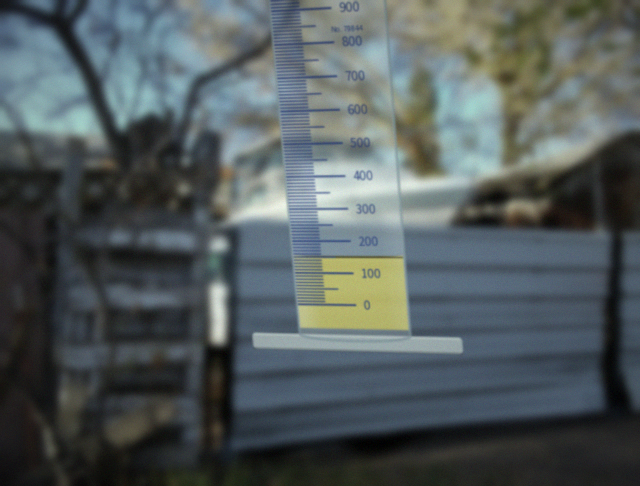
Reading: 150,mL
